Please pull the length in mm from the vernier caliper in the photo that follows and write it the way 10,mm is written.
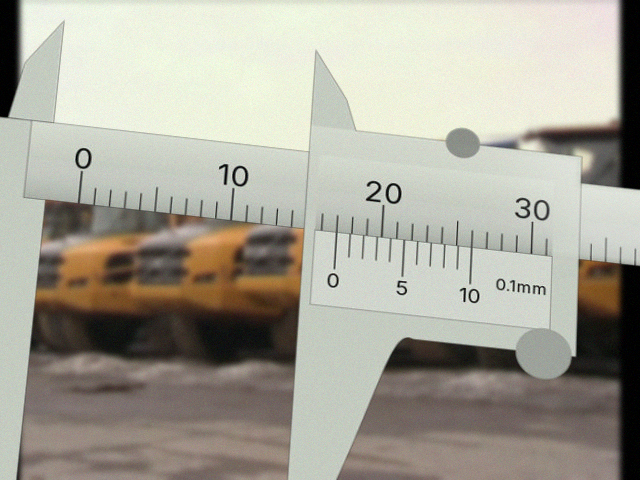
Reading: 17.0,mm
